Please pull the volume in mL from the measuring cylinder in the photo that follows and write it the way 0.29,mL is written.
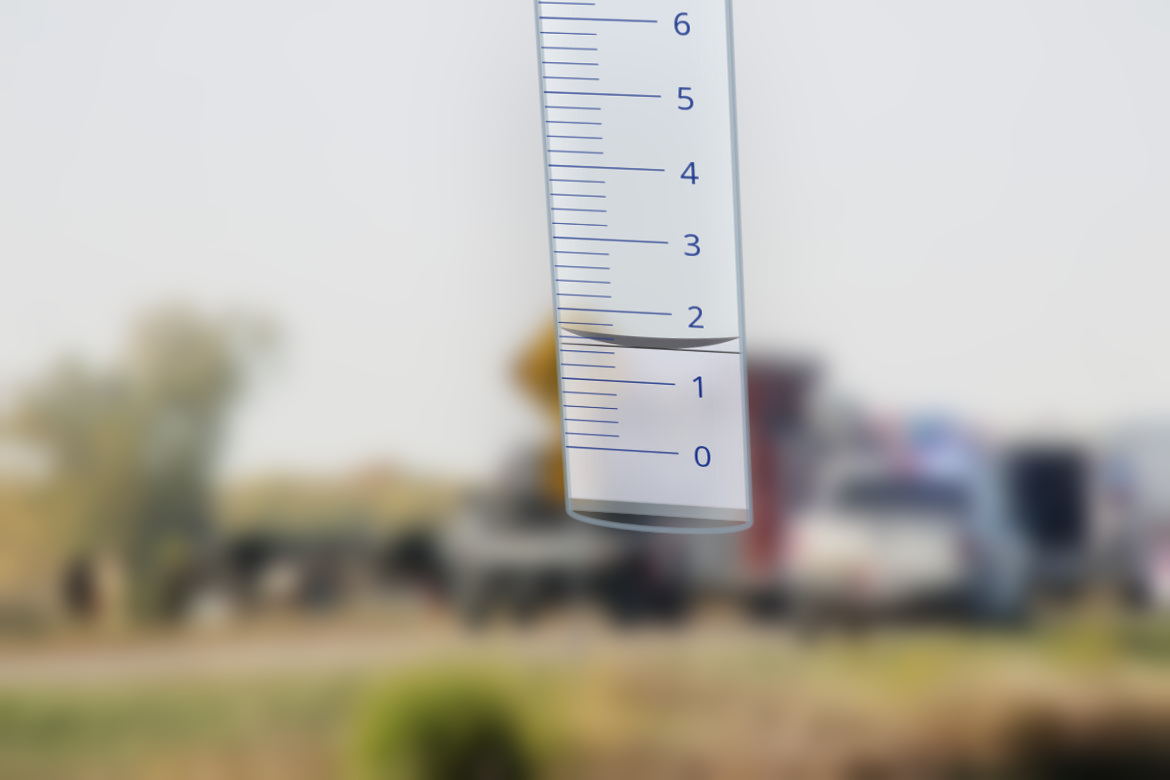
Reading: 1.5,mL
